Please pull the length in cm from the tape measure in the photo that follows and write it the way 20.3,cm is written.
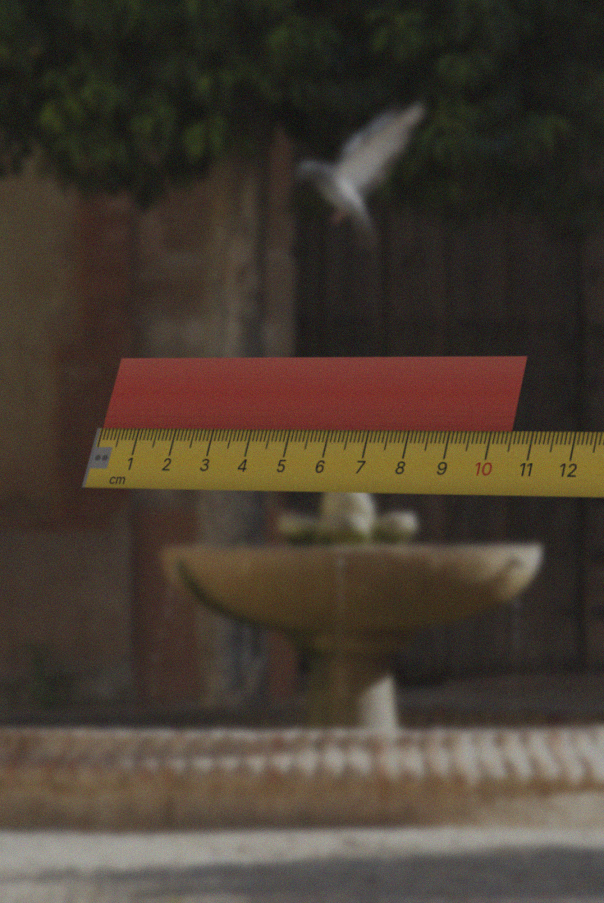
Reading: 10.5,cm
